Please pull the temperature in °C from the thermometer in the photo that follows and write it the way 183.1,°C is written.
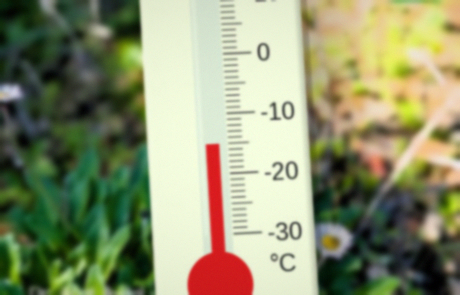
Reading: -15,°C
